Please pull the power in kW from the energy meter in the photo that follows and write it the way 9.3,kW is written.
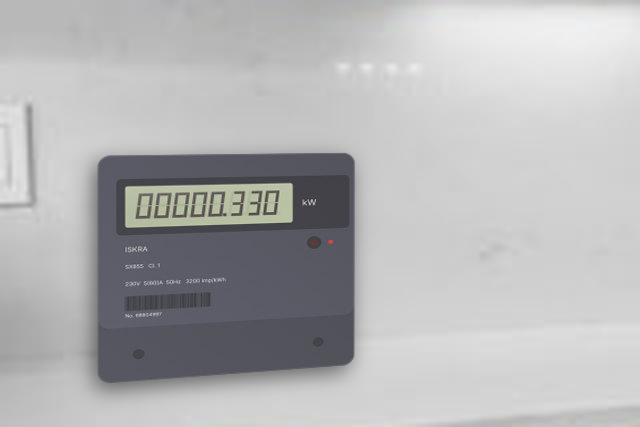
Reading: 0.330,kW
